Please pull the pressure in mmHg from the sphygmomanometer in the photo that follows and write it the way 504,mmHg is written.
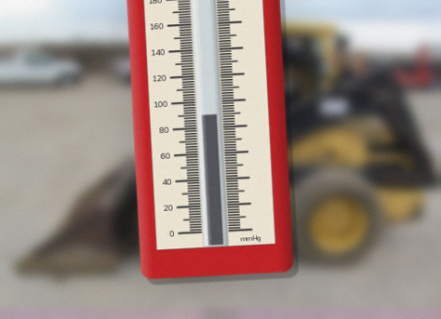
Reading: 90,mmHg
